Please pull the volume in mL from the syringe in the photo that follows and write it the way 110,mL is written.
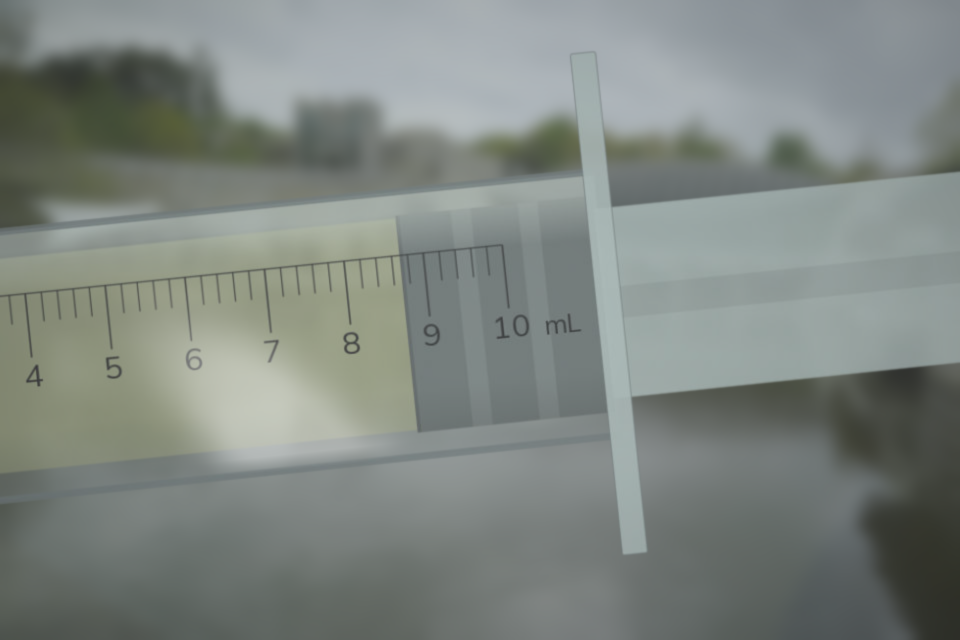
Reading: 8.7,mL
